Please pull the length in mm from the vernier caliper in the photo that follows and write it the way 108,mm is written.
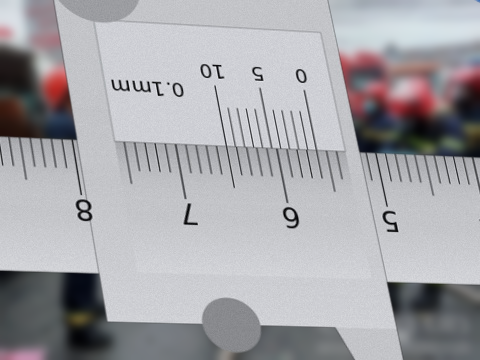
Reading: 56.0,mm
